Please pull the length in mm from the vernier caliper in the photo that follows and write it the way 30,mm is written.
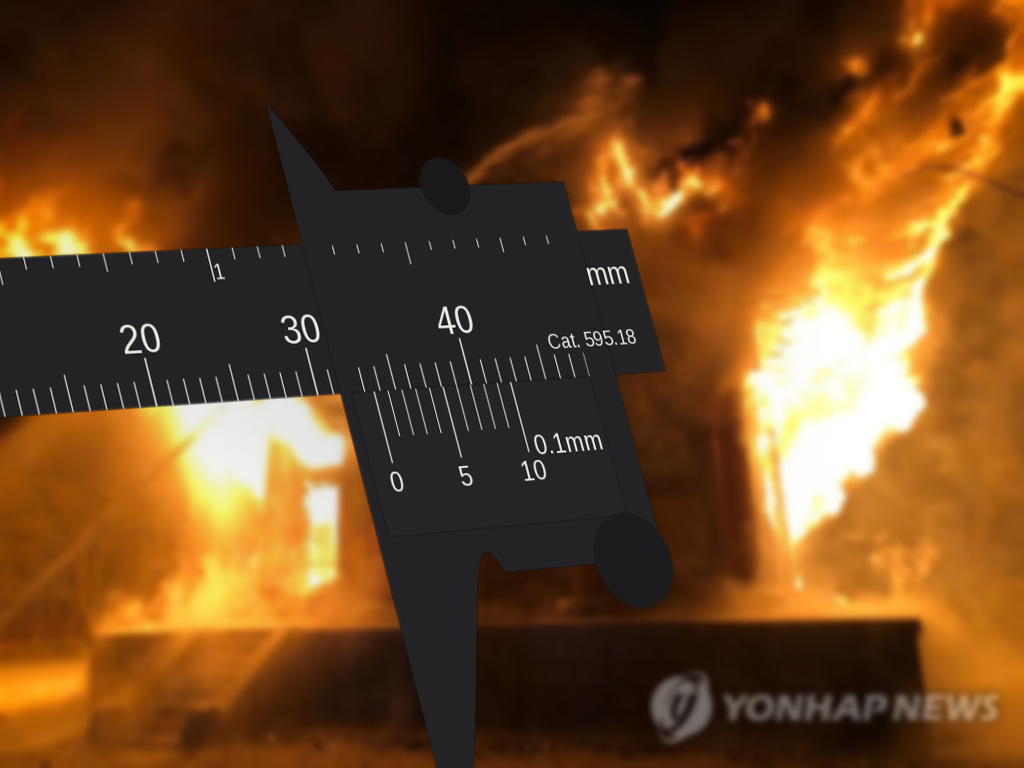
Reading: 33.6,mm
